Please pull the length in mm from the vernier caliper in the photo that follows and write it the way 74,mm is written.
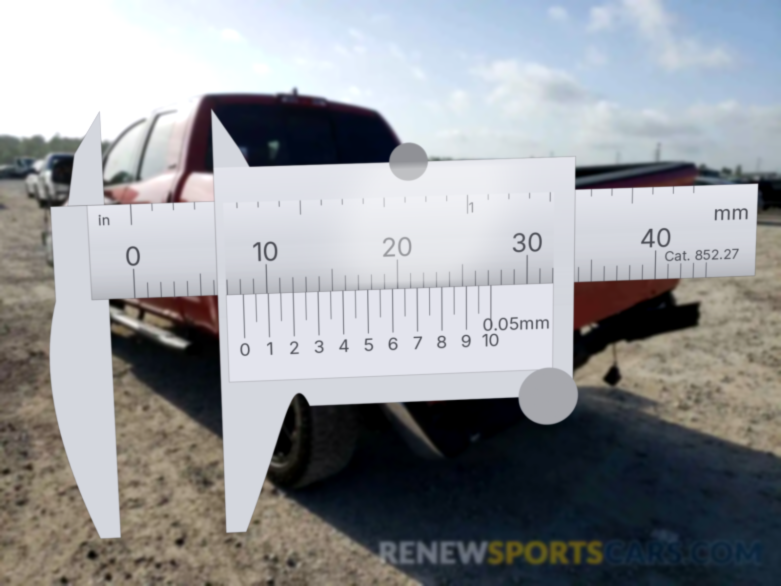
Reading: 8.2,mm
